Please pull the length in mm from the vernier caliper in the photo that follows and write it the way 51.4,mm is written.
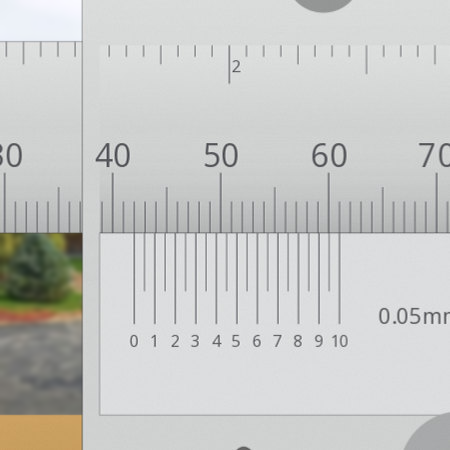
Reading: 42.0,mm
